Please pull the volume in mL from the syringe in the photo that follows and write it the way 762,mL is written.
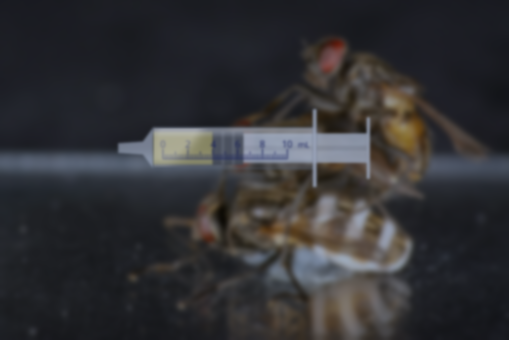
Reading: 4,mL
